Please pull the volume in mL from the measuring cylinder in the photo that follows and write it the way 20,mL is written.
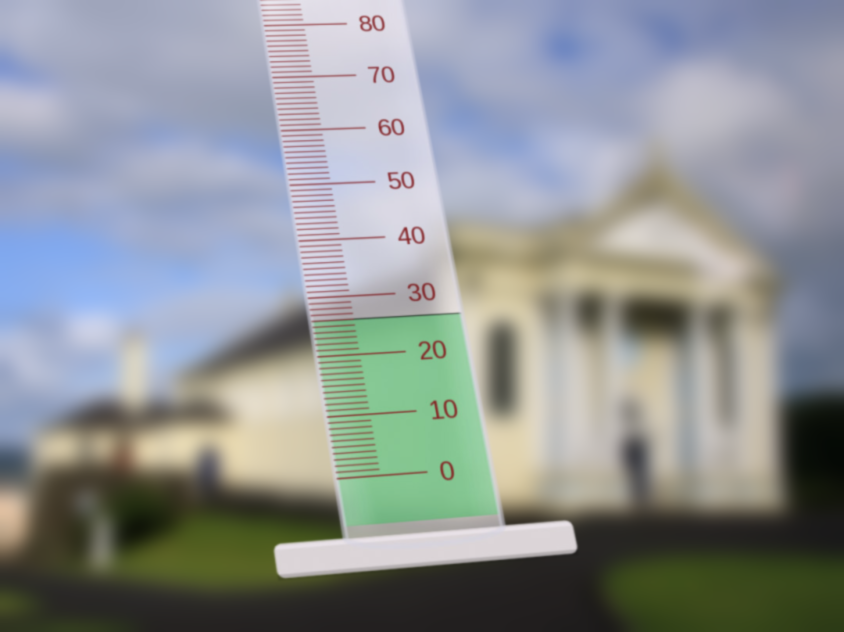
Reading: 26,mL
